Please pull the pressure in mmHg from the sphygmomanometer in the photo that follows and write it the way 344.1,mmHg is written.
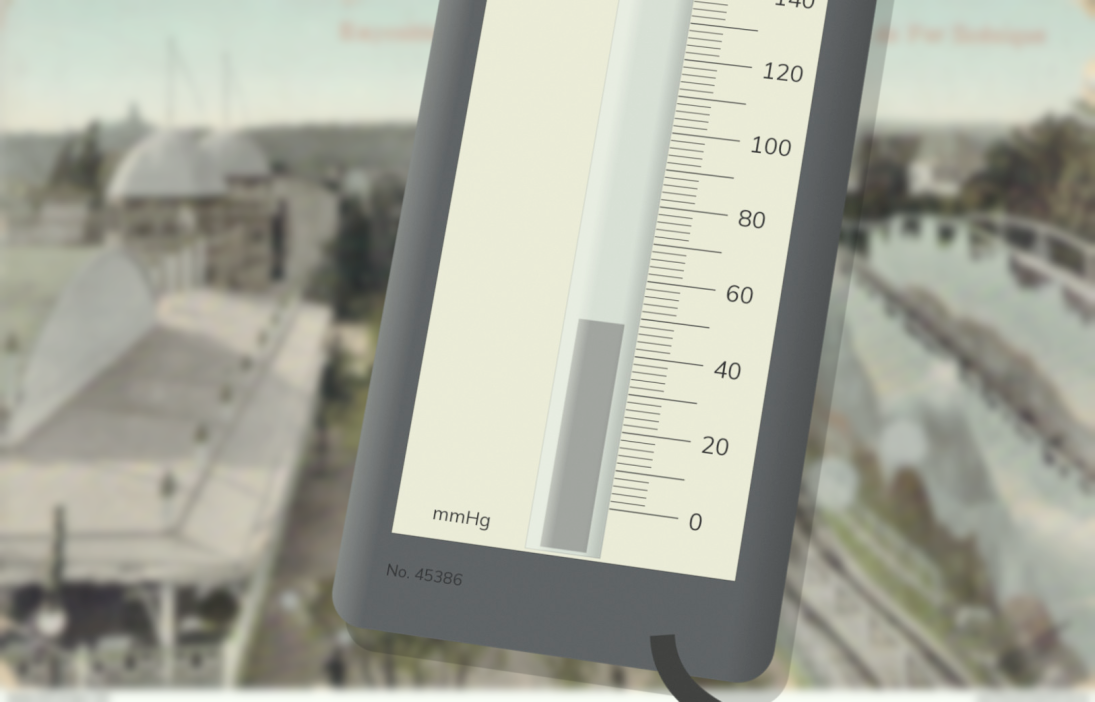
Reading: 48,mmHg
